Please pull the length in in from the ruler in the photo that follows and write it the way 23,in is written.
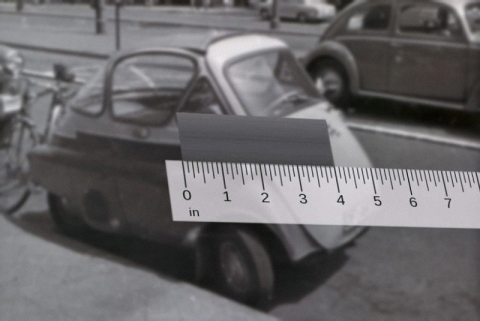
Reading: 4,in
